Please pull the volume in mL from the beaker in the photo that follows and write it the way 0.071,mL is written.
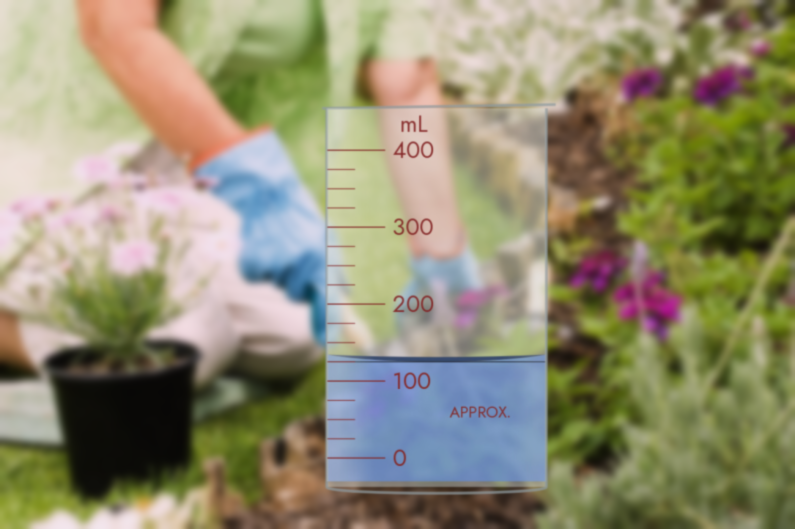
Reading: 125,mL
